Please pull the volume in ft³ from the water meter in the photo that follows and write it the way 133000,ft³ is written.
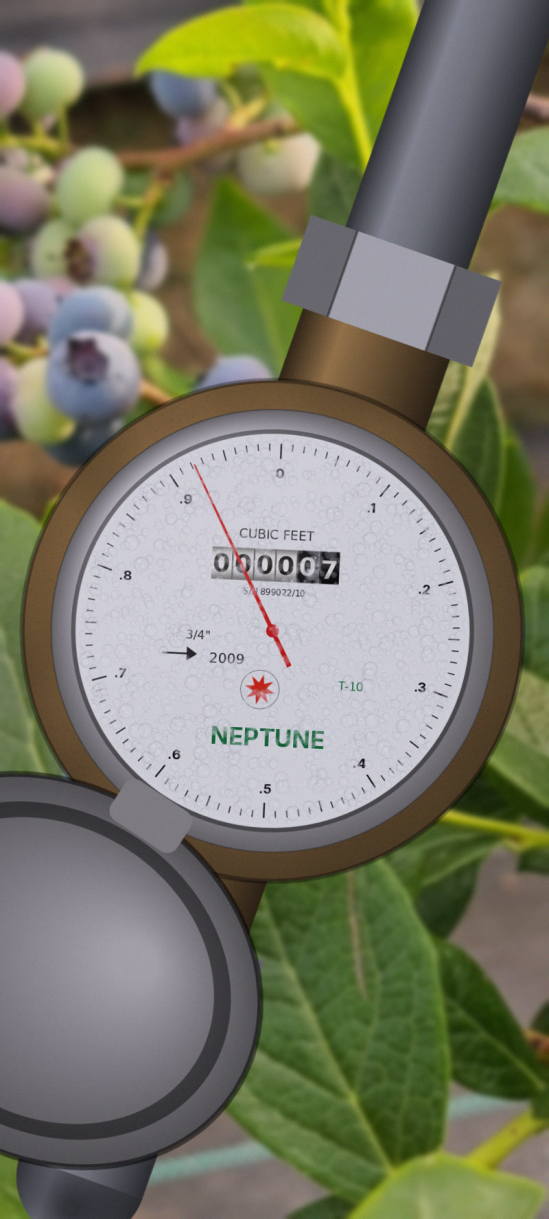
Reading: 6.92,ft³
